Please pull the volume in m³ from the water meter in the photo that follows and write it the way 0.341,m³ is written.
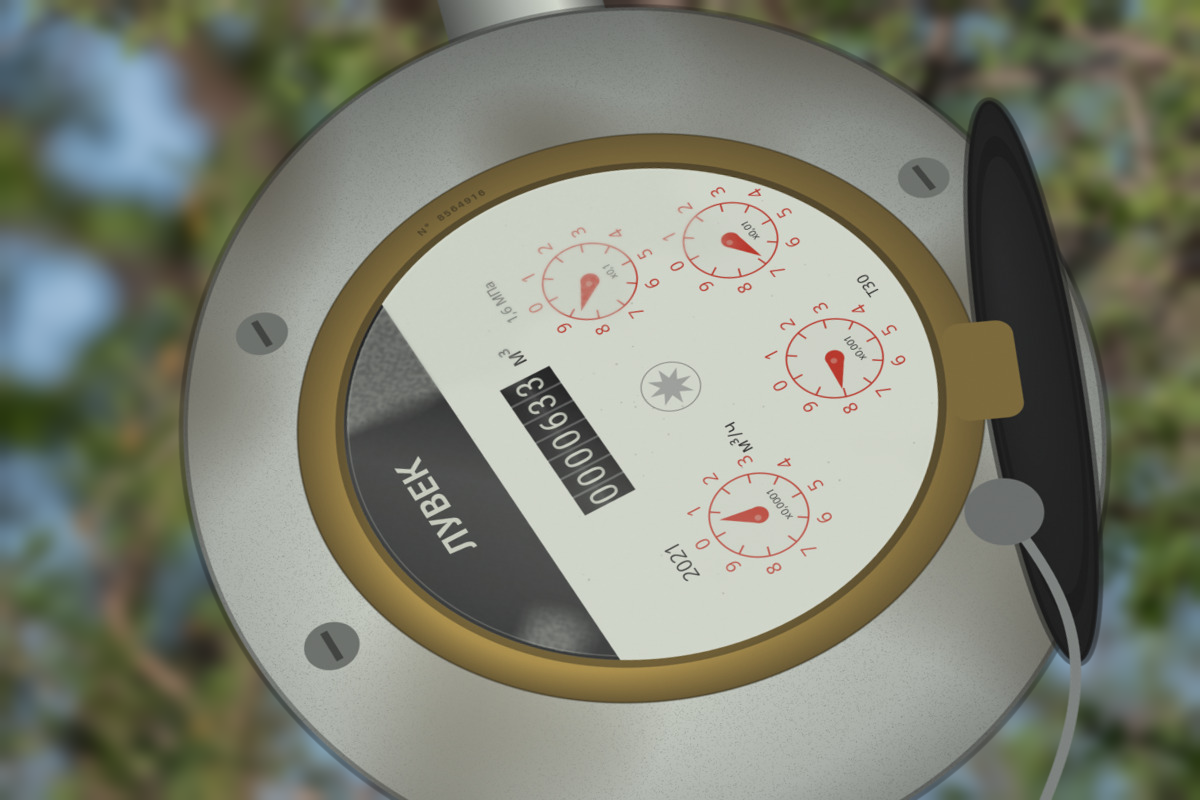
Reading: 633.8680,m³
